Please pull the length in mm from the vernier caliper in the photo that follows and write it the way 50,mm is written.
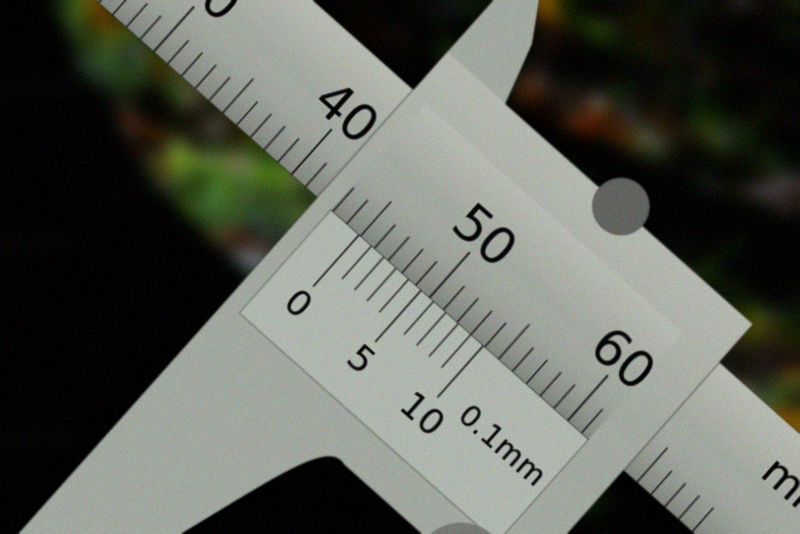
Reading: 44.9,mm
